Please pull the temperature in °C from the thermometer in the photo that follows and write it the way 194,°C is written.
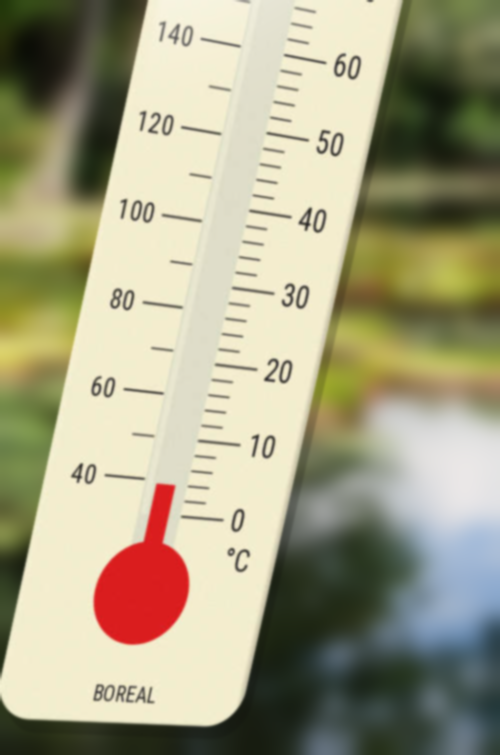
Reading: 4,°C
